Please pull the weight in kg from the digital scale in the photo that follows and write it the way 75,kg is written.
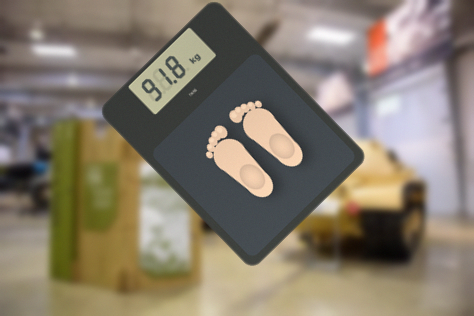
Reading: 91.8,kg
